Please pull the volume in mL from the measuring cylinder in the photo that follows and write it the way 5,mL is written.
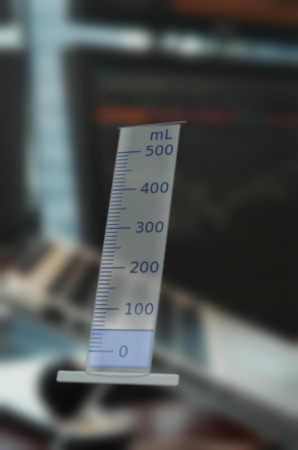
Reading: 50,mL
